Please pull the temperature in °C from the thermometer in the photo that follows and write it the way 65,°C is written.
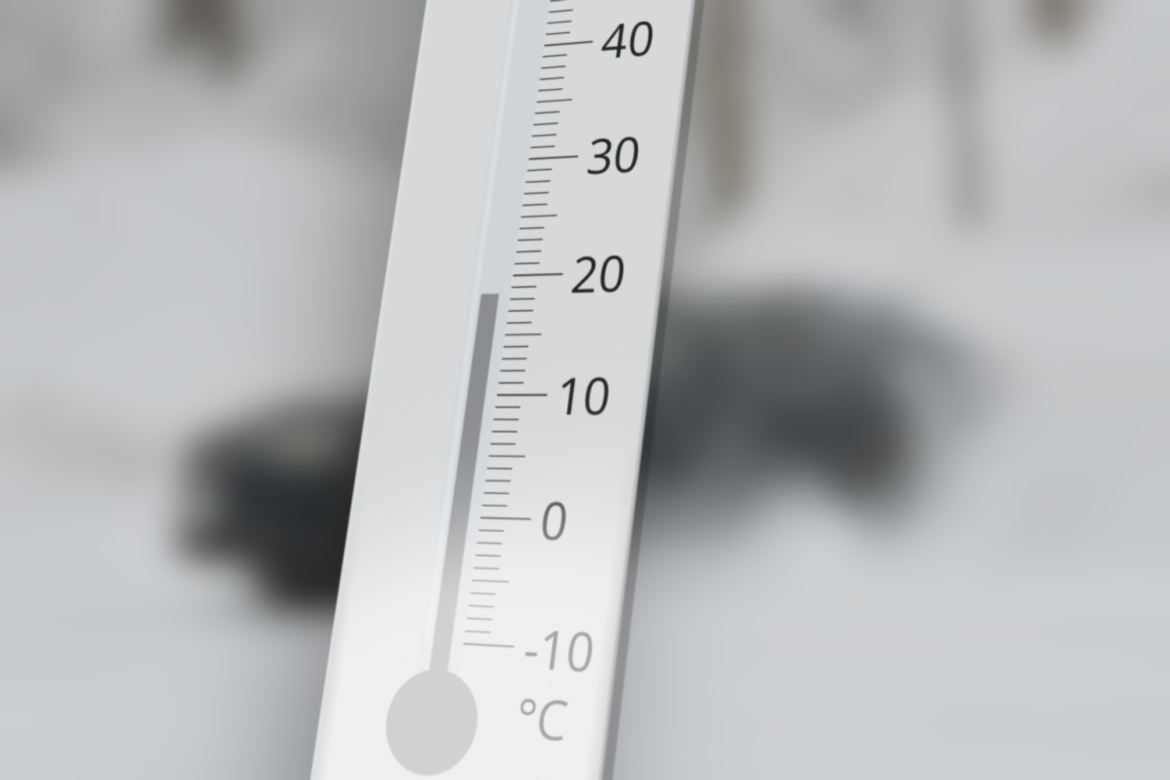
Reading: 18.5,°C
